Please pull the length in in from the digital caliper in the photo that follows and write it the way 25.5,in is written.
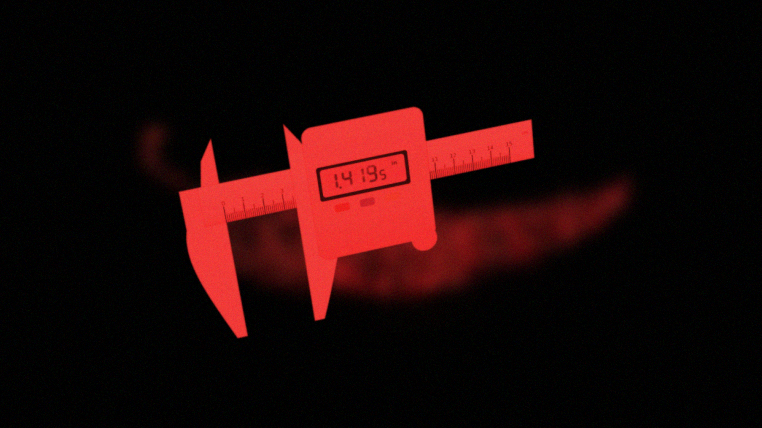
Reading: 1.4195,in
